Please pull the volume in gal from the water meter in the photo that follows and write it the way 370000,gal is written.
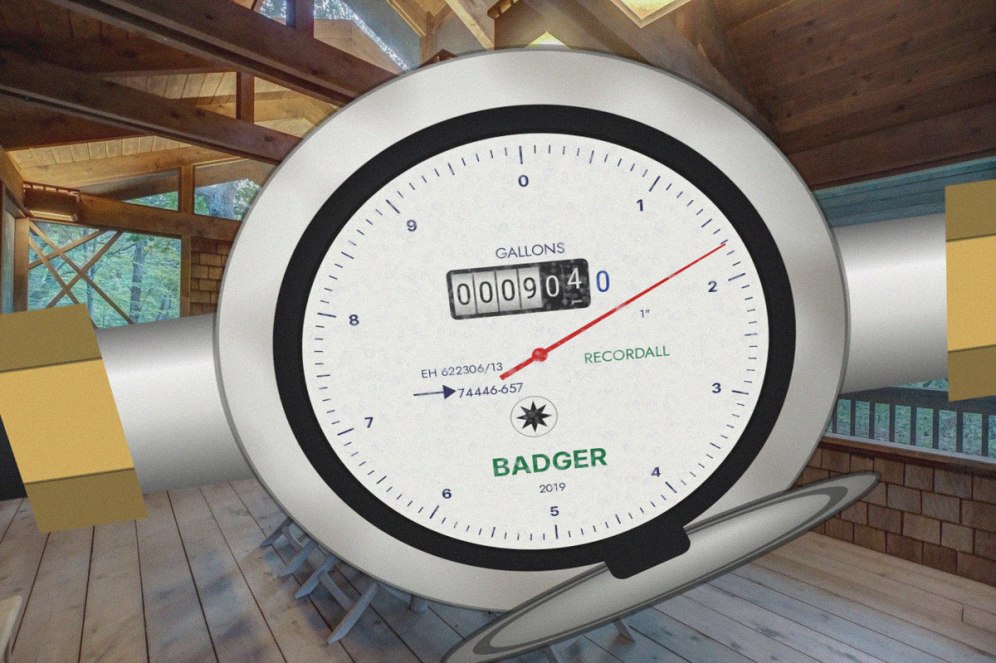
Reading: 9041.7,gal
